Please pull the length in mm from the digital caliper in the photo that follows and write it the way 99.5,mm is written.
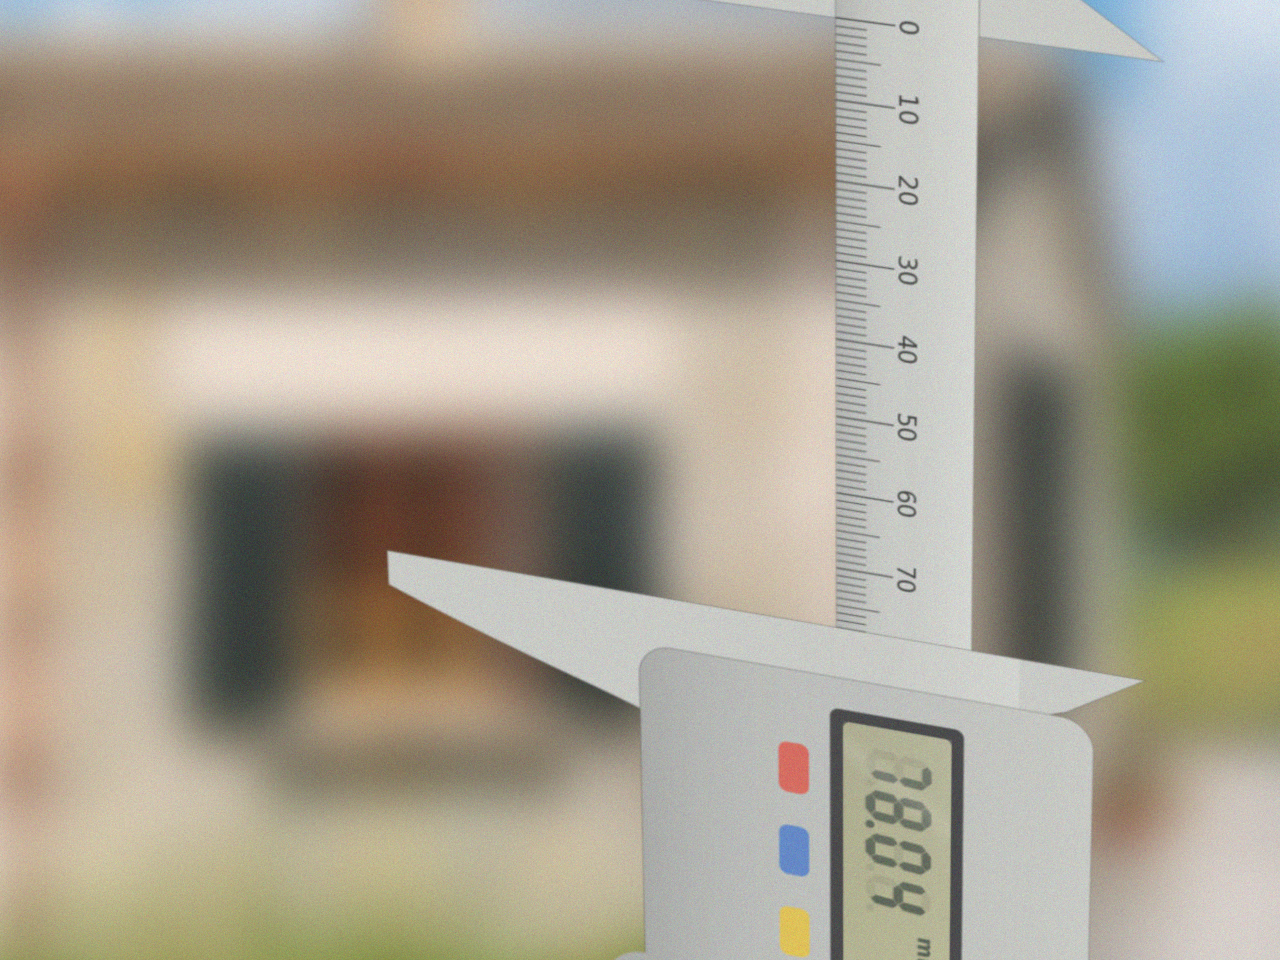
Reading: 78.04,mm
